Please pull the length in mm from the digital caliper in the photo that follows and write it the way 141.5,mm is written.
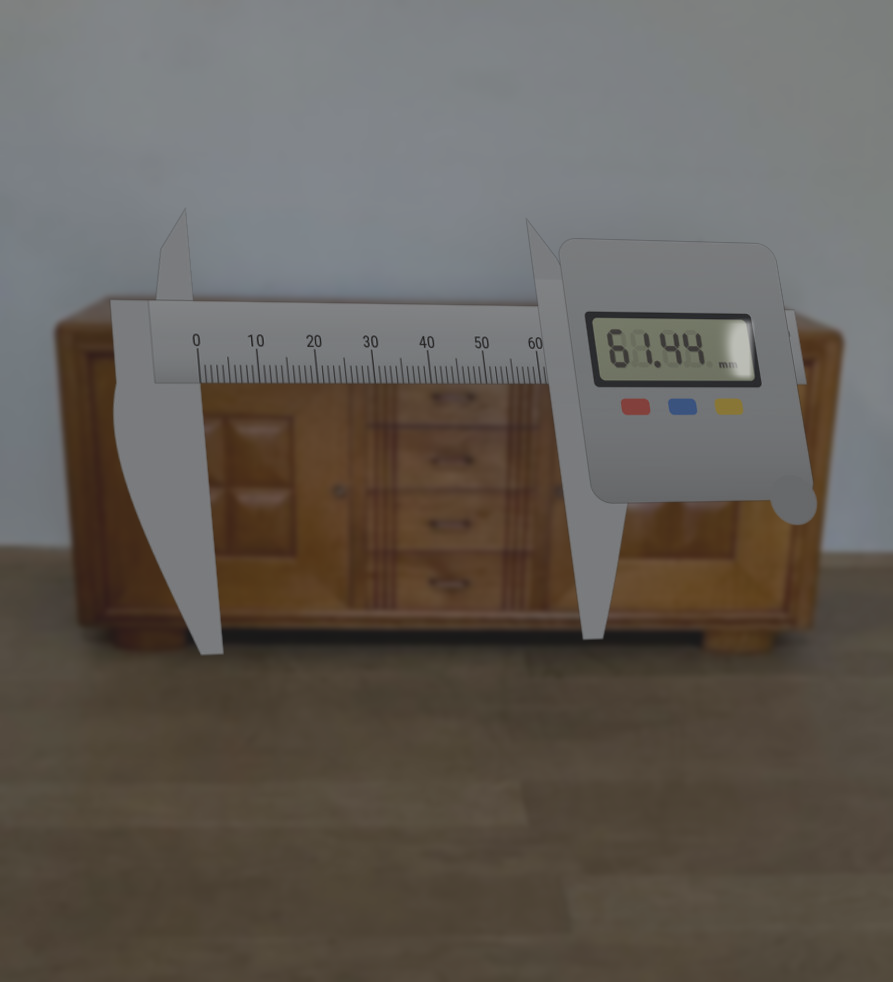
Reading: 61.44,mm
